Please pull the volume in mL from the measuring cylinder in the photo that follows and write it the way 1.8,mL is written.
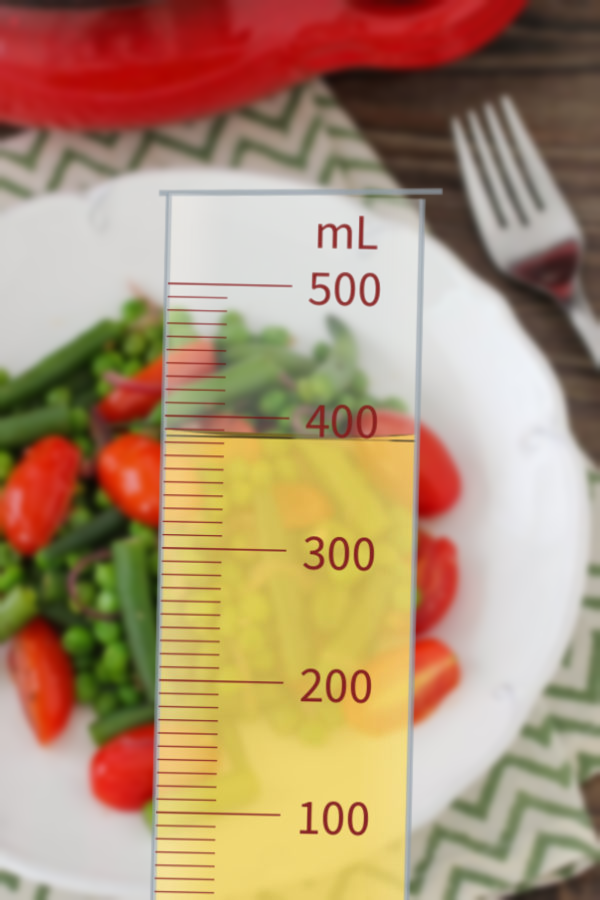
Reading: 385,mL
